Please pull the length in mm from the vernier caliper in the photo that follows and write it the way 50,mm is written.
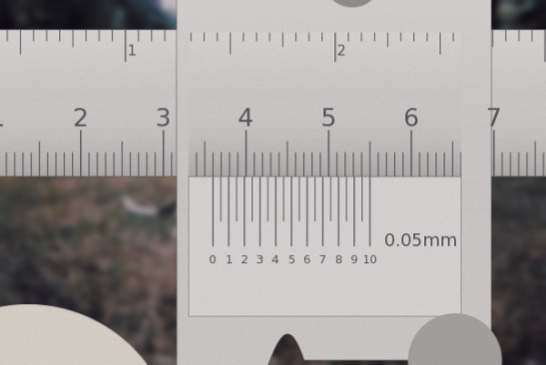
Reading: 36.0,mm
